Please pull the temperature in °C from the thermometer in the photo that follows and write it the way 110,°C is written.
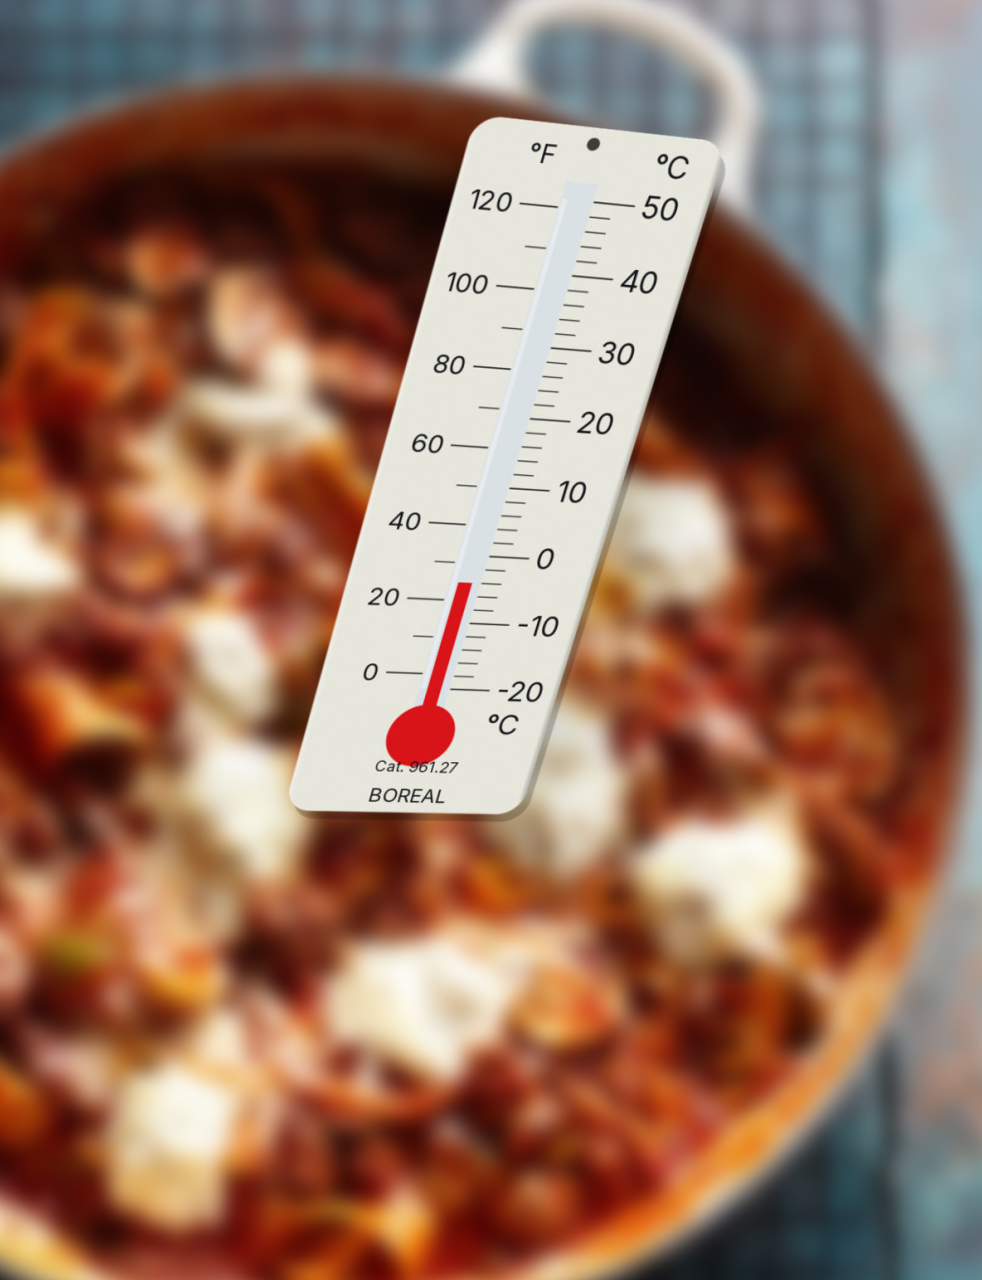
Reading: -4,°C
